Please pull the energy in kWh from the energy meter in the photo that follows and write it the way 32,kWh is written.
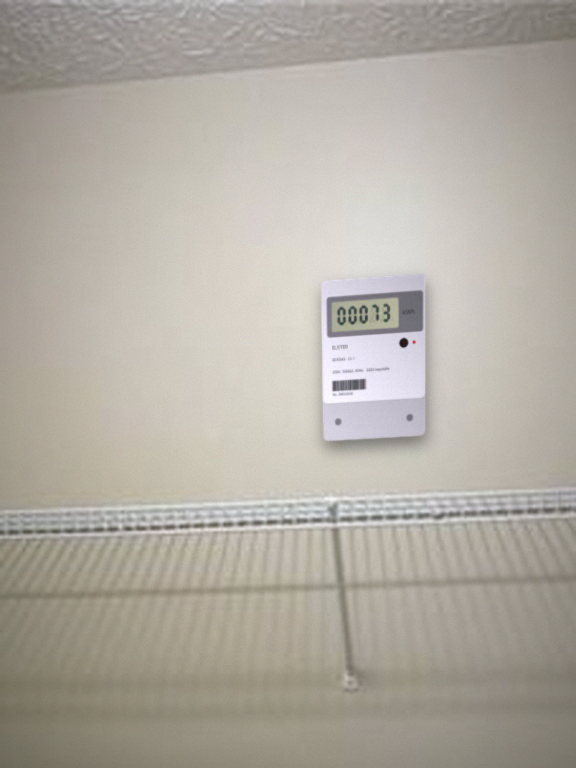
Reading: 73,kWh
